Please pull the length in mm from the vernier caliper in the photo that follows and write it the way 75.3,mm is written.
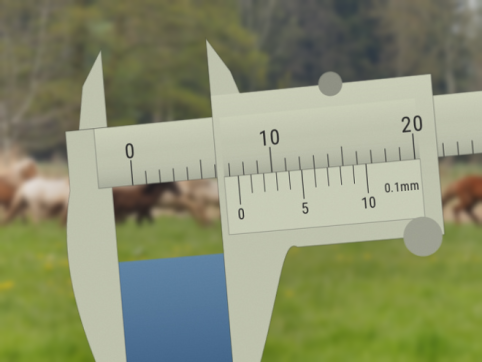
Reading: 7.6,mm
